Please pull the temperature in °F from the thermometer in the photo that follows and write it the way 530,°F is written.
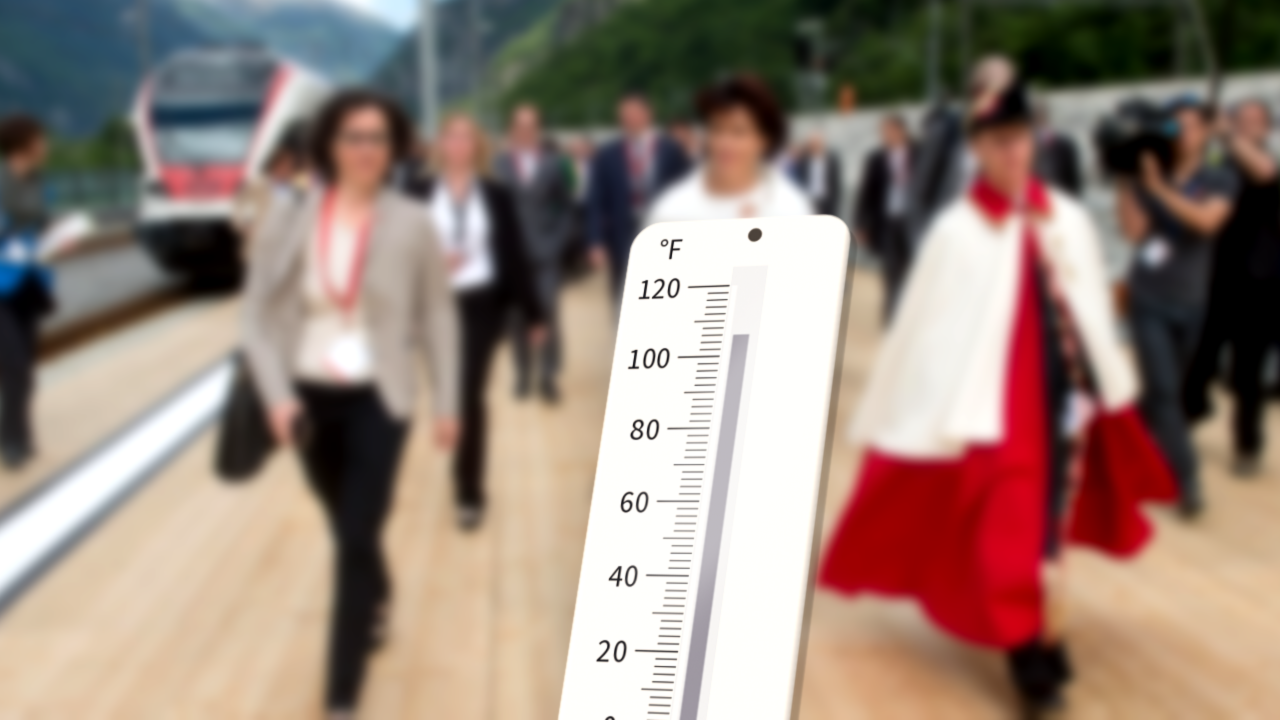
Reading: 106,°F
